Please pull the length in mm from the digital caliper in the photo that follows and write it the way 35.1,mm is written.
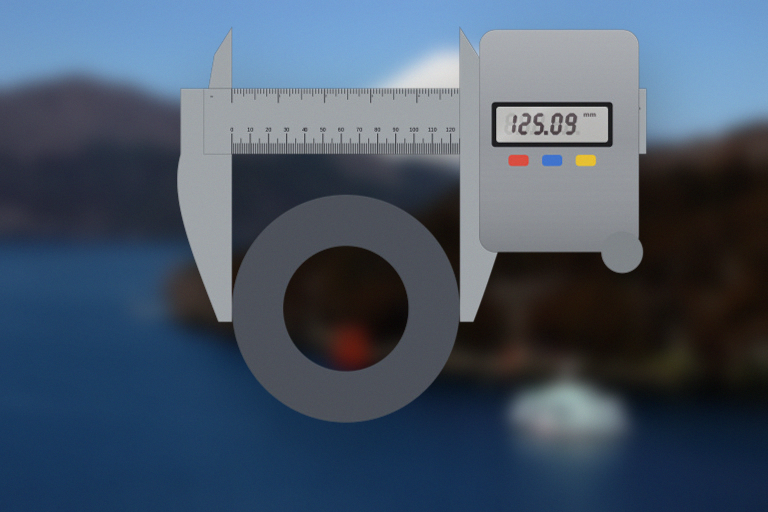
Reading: 125.09,mm
